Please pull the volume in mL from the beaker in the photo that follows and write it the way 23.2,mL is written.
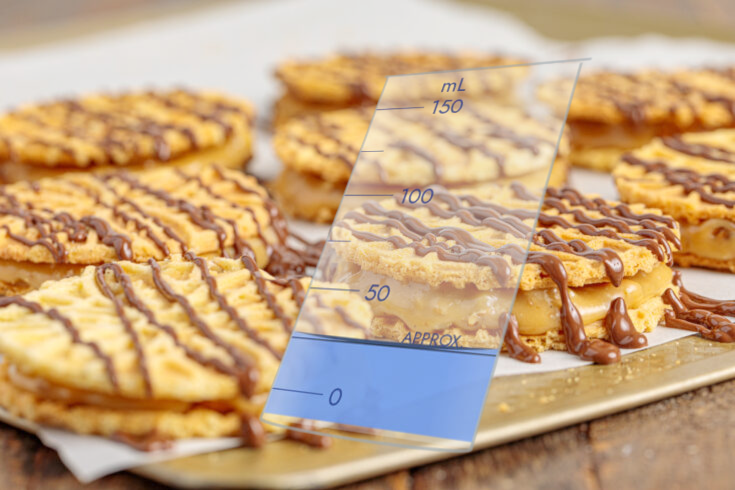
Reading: 25,mL
